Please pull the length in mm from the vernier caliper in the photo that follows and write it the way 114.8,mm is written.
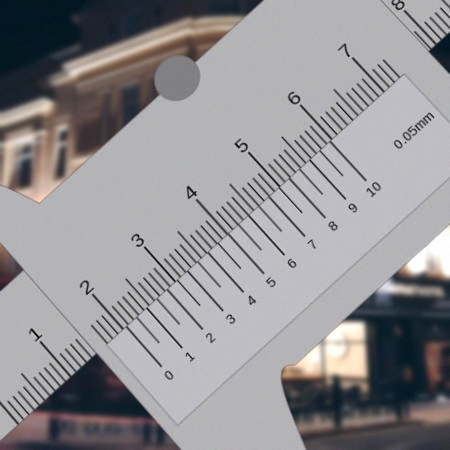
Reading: 20.6,mm
